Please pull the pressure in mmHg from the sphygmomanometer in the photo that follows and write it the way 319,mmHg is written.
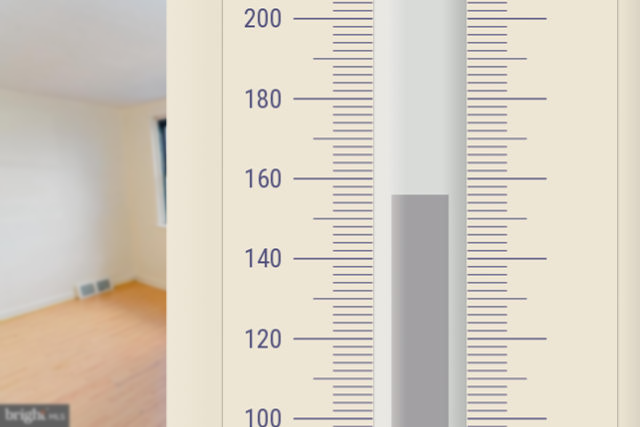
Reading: 156,mmHg
